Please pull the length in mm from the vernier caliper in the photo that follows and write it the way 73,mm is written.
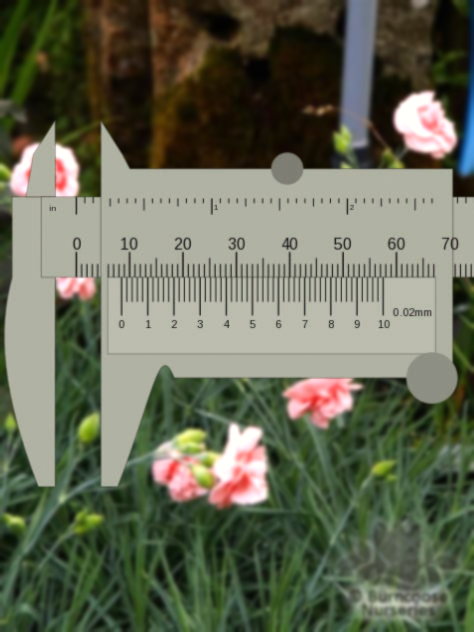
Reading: 8.5,mm
